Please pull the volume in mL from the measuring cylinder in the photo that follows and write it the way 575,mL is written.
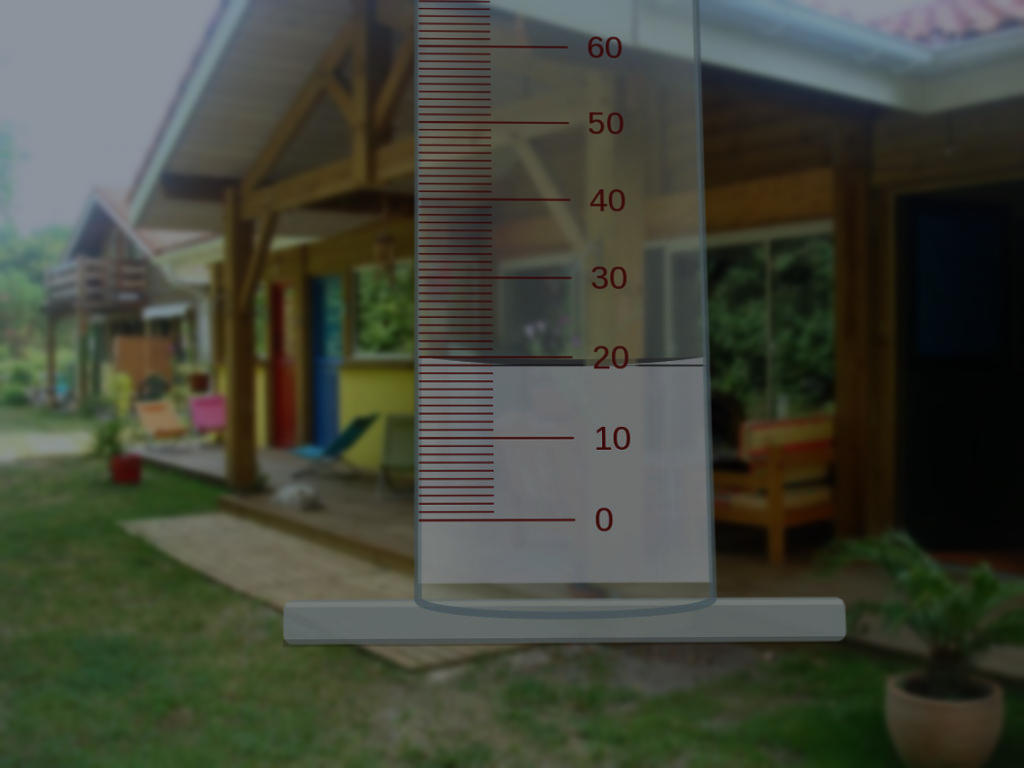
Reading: 19,mL
